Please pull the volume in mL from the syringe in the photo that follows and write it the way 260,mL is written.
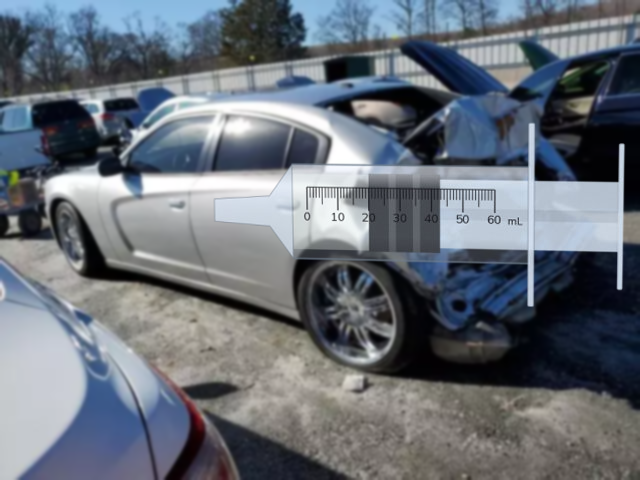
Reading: 20,mL
